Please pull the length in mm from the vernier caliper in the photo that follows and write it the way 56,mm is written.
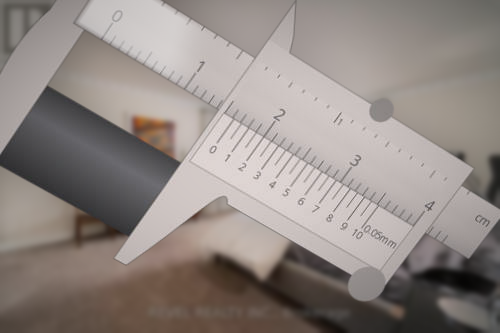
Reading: 16.2,mm
